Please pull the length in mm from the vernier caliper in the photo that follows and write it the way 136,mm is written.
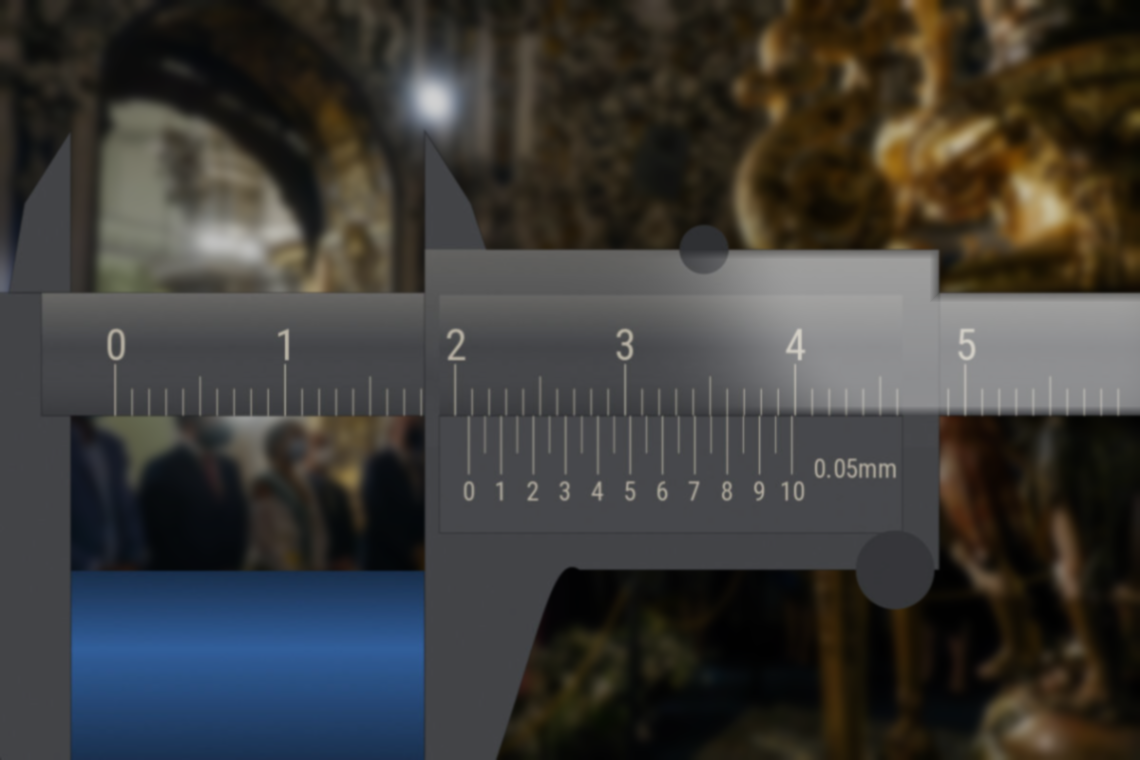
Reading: 20.8,mm
